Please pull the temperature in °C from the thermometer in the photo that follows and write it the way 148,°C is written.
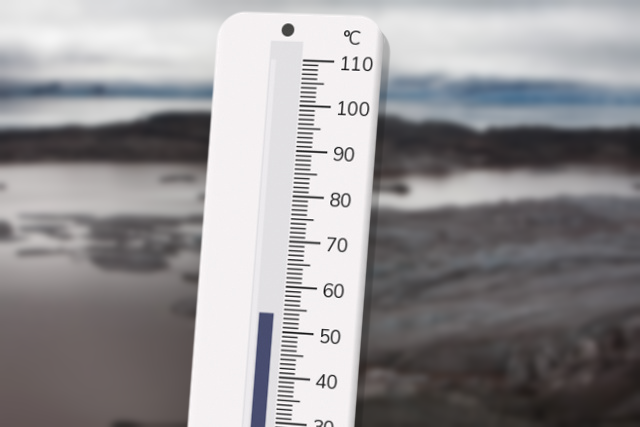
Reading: 54,°C
